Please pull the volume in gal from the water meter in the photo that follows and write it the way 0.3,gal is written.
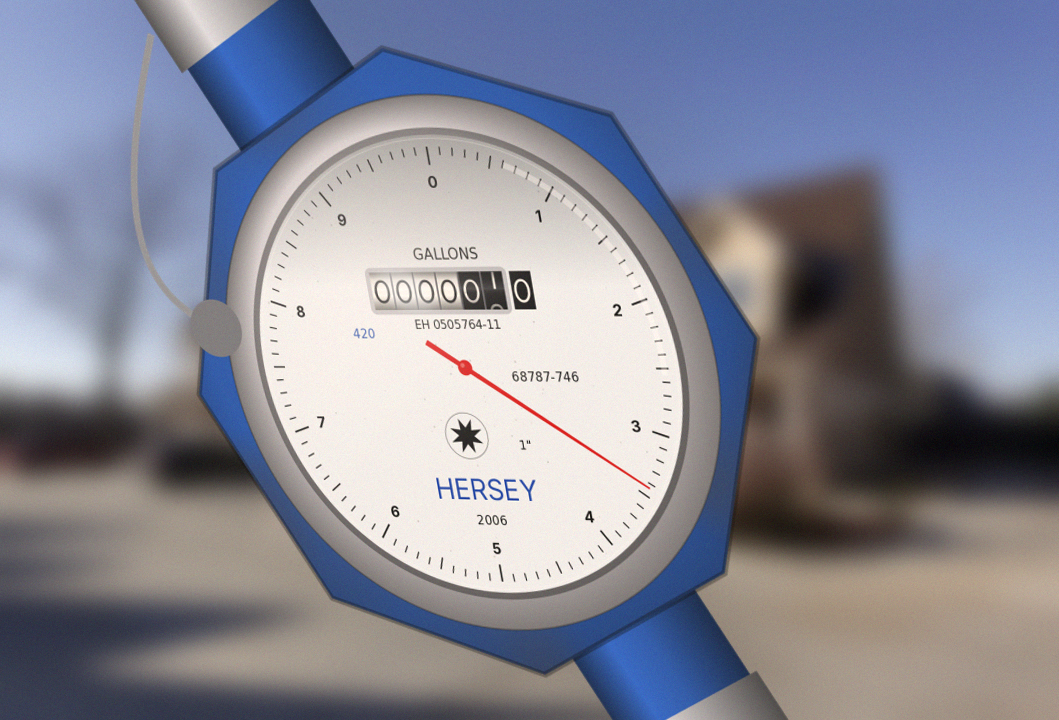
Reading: 13.4,gal
